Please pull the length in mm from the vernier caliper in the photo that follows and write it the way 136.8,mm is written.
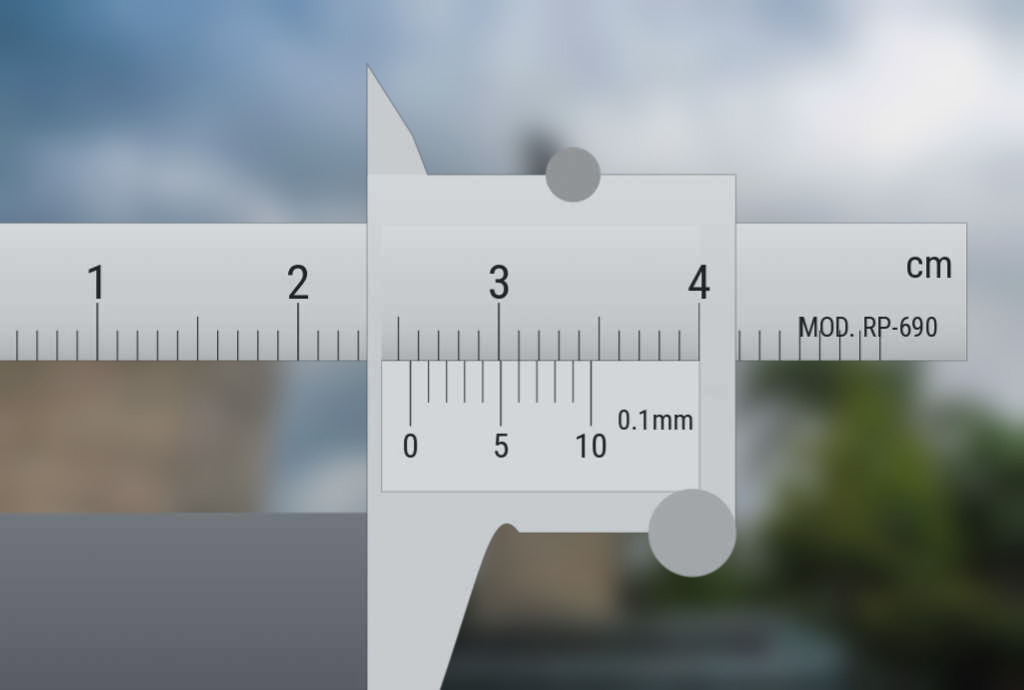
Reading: 25.6,mm
